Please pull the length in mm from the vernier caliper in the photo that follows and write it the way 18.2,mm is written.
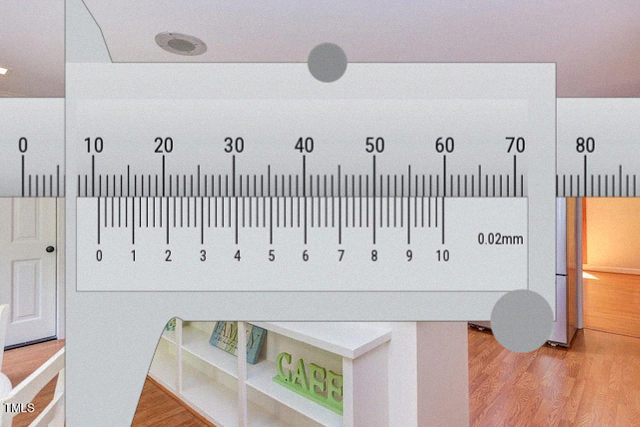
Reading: 10.8,mm
